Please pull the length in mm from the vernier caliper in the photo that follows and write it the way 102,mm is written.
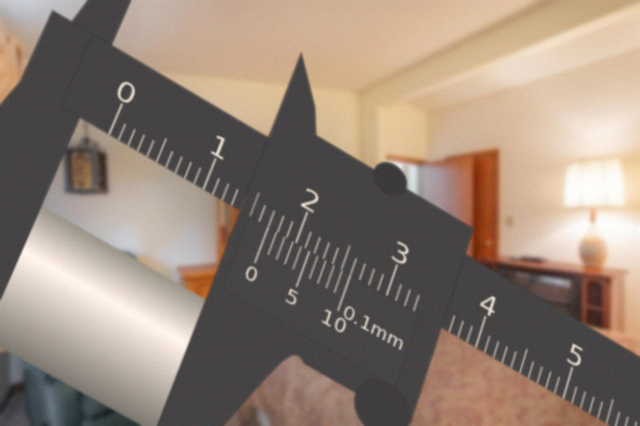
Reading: 17.0,mm
